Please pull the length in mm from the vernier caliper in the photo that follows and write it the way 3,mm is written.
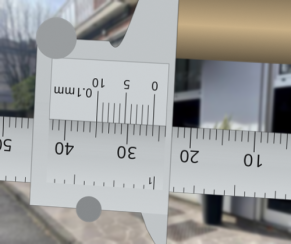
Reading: 26.0,mm
